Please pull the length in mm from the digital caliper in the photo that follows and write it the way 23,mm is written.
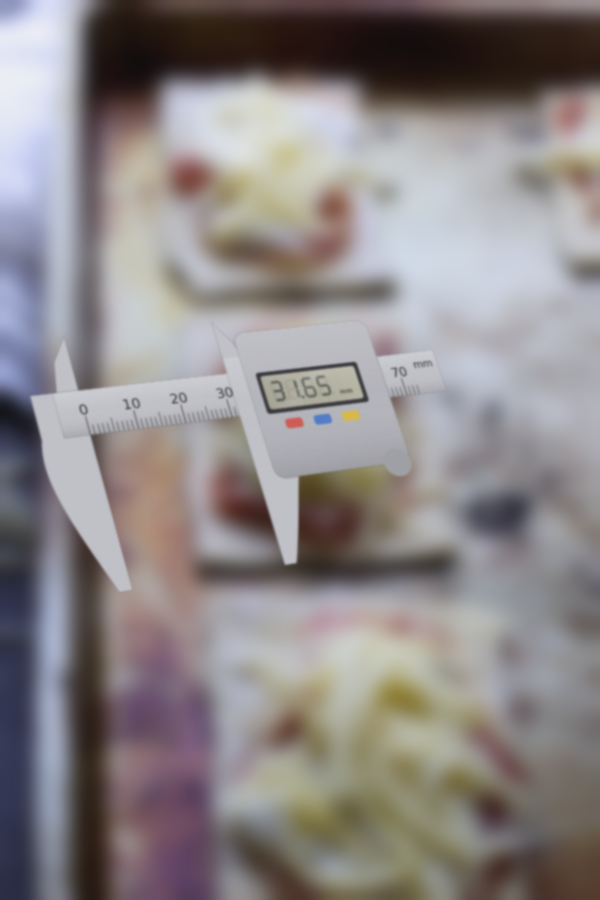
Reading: 31.65,mm
